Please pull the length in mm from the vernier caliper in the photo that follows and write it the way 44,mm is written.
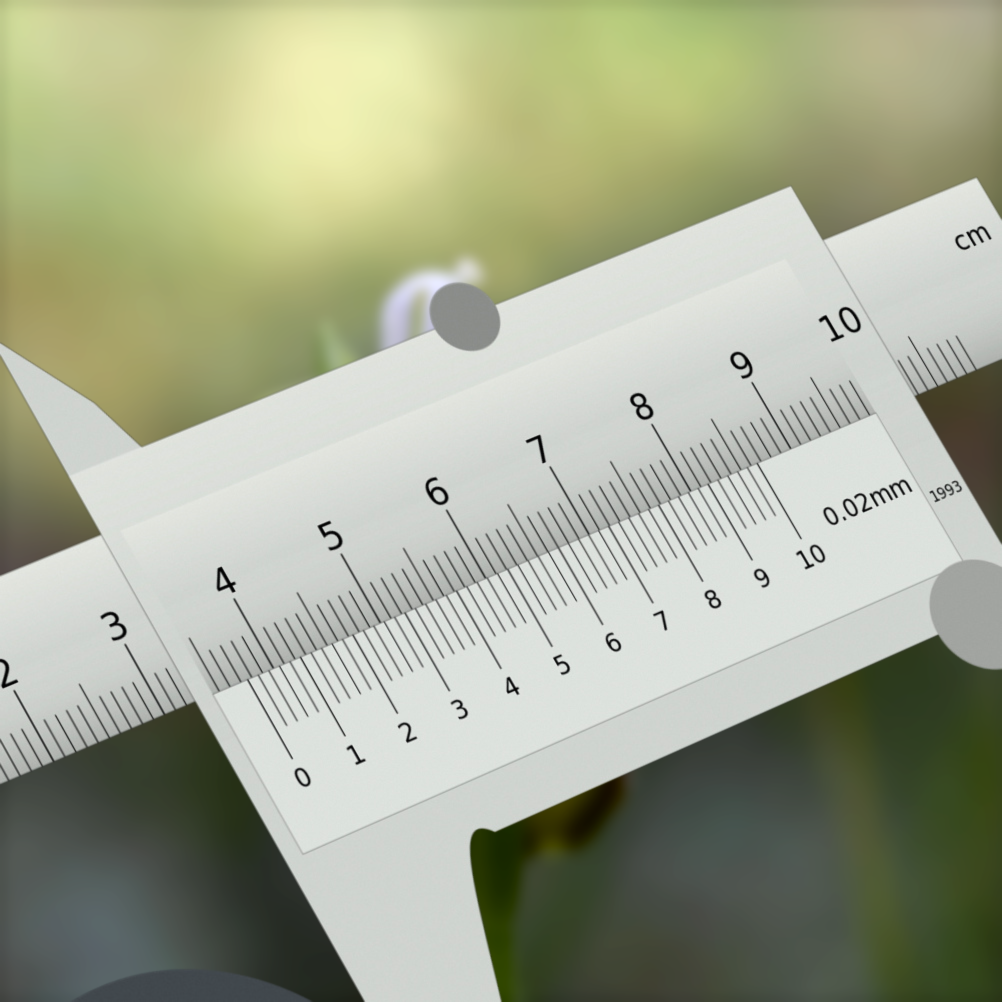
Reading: 37.6,mm
